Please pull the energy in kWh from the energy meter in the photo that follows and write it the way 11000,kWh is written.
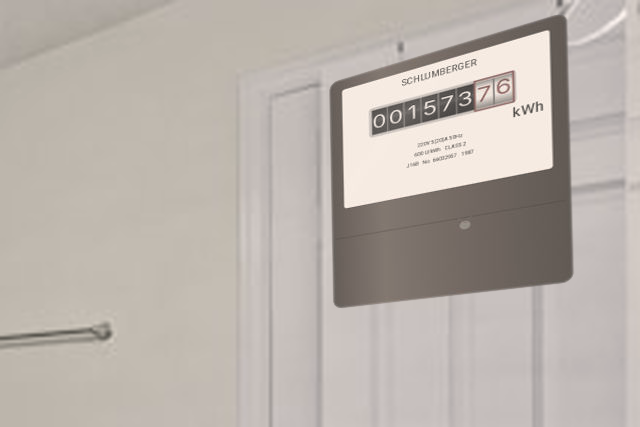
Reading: 1573.76,kWh
